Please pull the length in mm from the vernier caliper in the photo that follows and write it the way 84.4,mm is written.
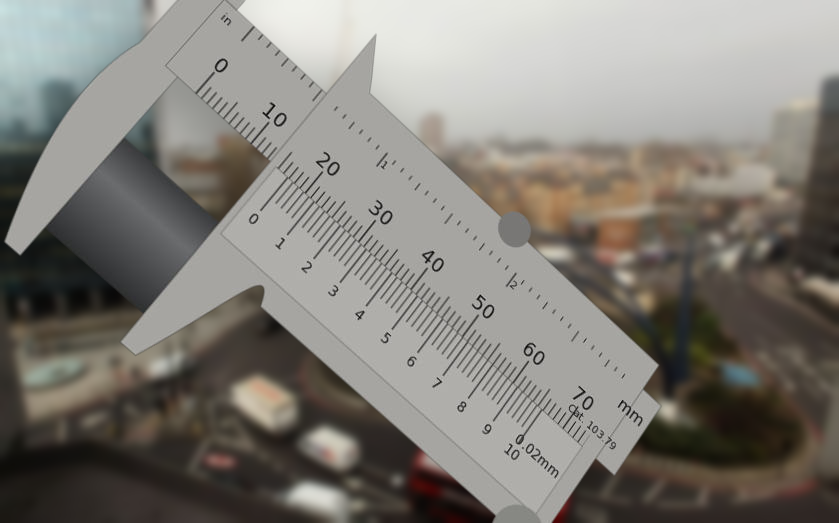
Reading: 16.8,mm
